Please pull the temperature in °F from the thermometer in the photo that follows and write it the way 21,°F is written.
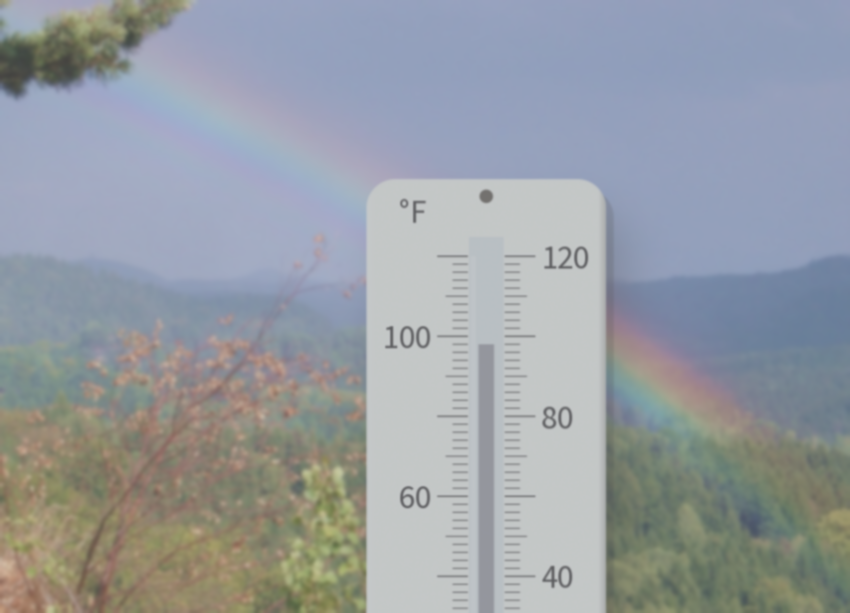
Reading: 98,°F
